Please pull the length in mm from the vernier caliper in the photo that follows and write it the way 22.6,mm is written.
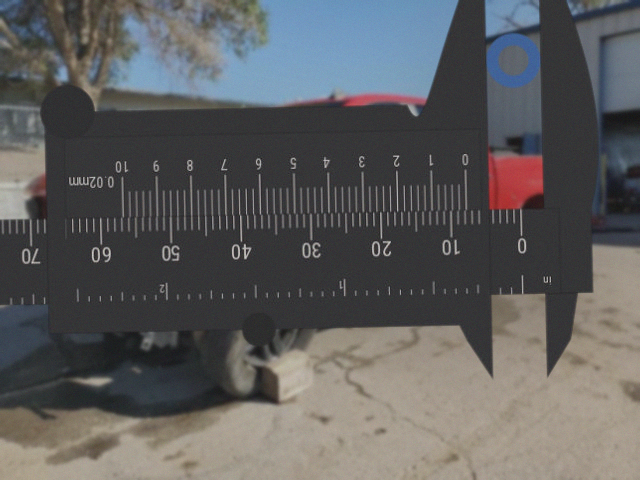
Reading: 7.8,mm
